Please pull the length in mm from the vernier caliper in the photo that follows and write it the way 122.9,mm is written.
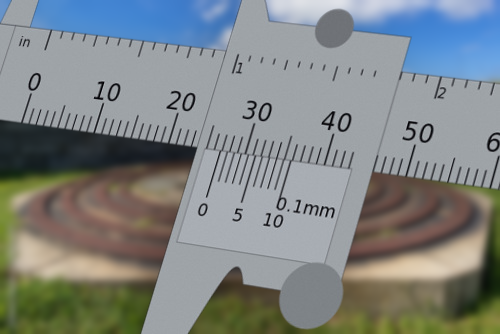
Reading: 26.8,mm
